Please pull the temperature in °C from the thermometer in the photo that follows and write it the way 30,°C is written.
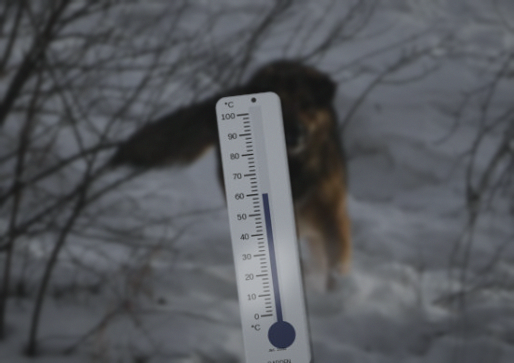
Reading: 60,°C
